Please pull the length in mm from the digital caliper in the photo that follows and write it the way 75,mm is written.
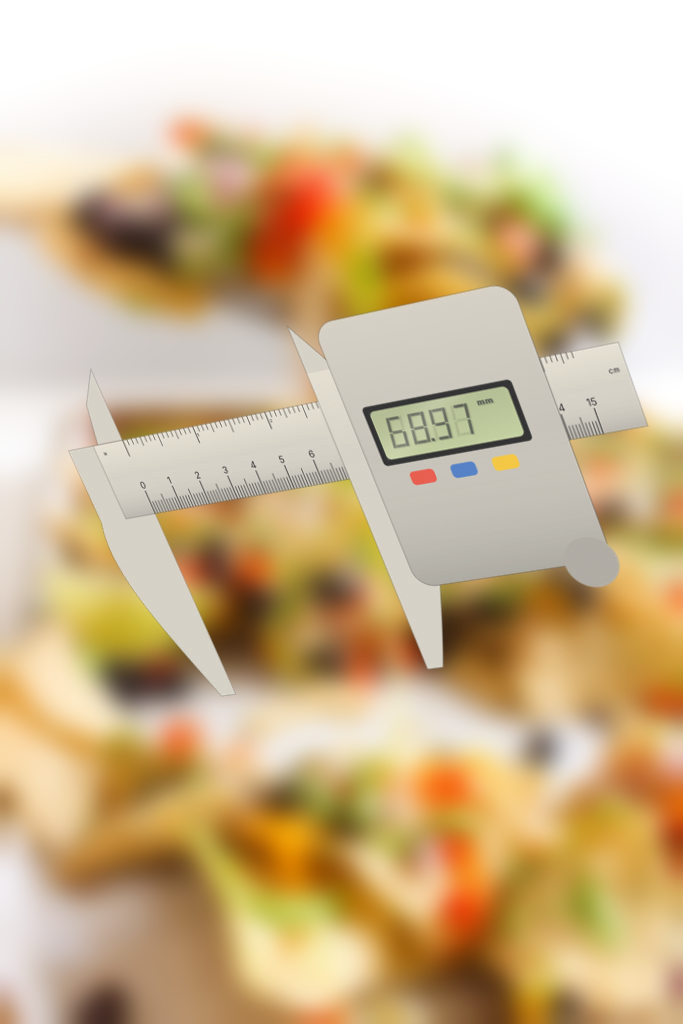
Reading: 68.97,mm
